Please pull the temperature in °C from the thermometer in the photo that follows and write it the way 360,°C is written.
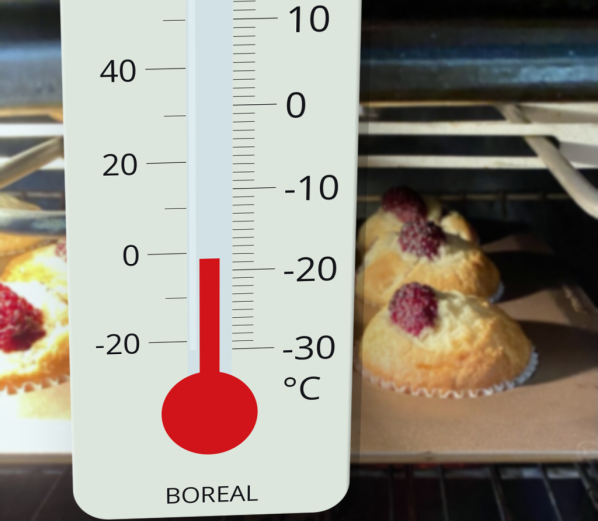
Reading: -18.5,°C
